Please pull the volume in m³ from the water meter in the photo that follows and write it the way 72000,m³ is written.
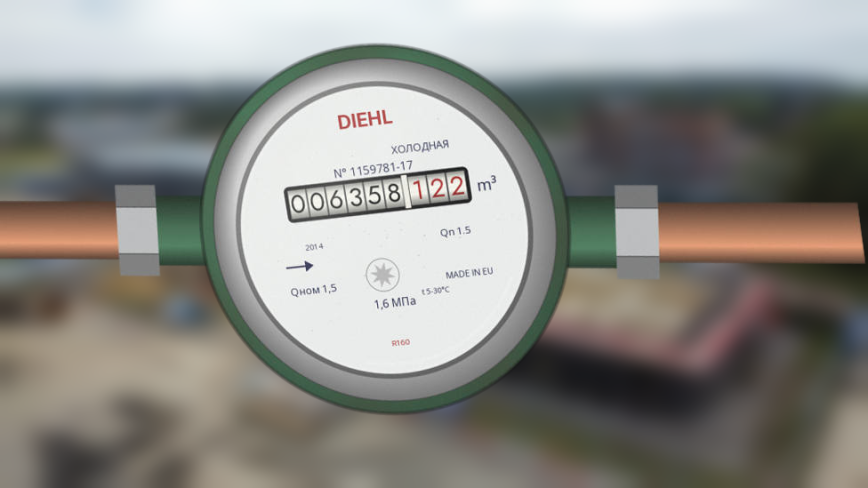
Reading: 6358.122,m³
